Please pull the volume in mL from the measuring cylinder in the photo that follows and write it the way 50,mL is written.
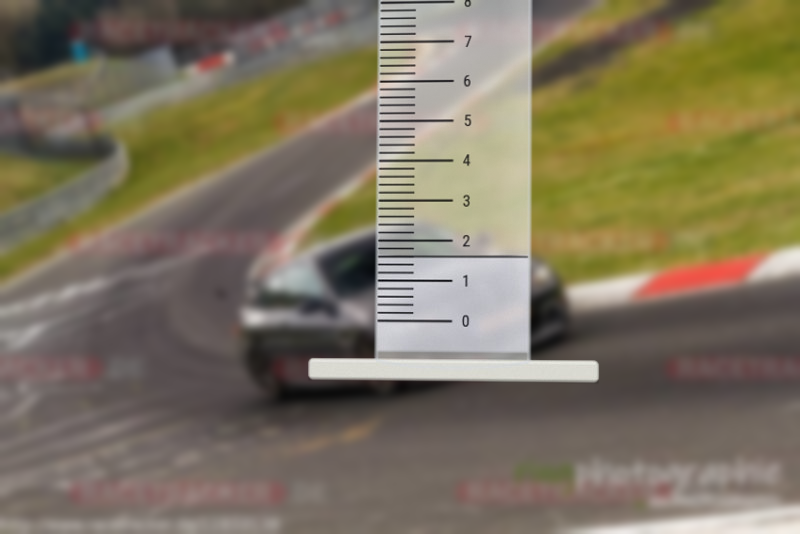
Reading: 1.6,mL
